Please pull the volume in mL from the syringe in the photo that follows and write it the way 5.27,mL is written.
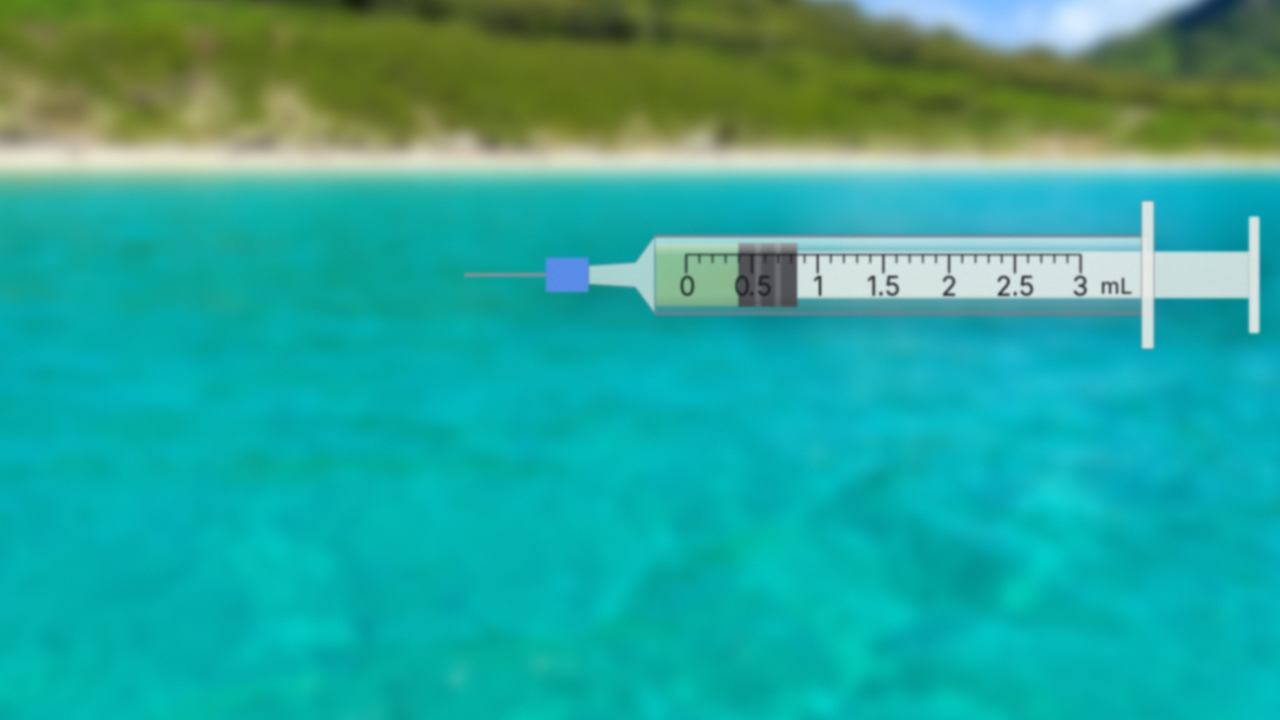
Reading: 0.4,mL
